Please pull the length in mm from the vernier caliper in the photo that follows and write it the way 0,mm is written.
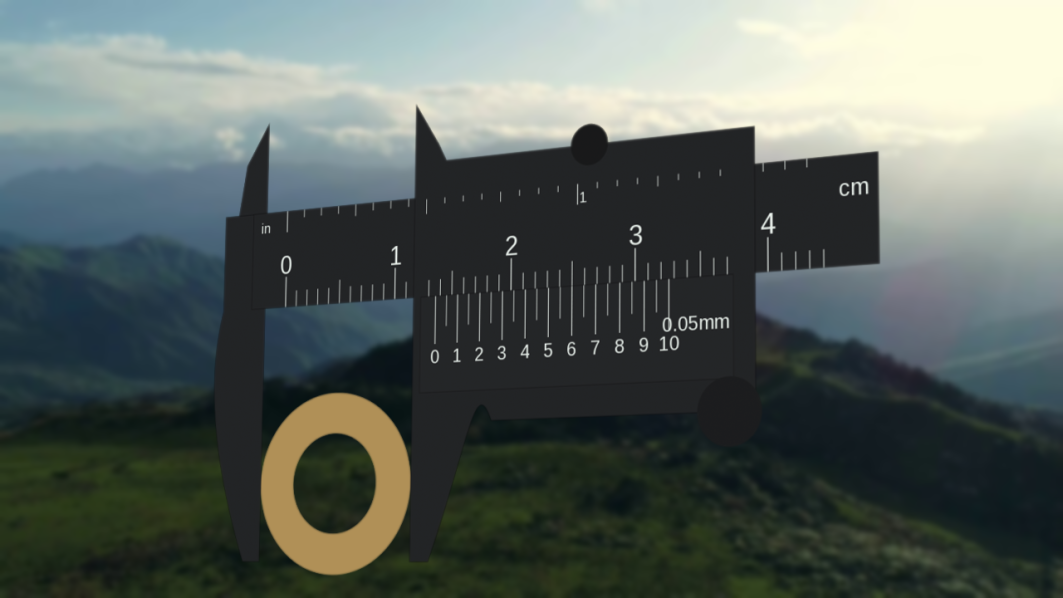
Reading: 13.6,mm
